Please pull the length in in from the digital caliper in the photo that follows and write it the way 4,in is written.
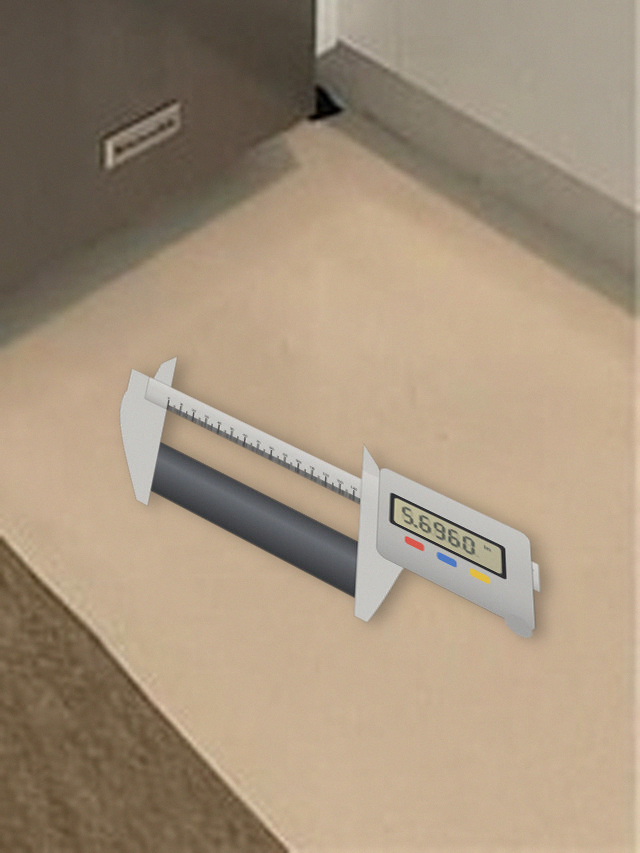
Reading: 5.6960,in
